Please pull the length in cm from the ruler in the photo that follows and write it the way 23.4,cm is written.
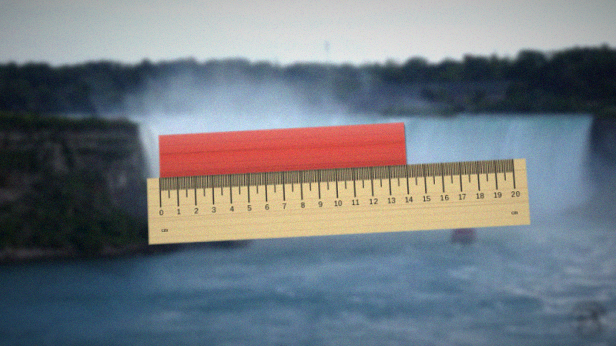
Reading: 14,cm
